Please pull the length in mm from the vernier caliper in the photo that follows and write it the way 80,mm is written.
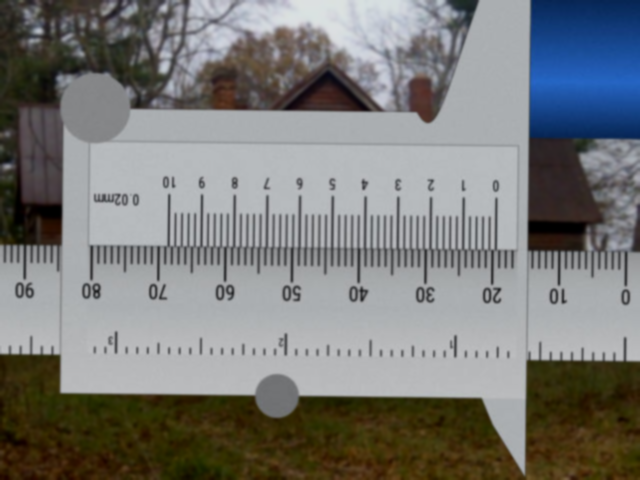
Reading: 19.5,mm
